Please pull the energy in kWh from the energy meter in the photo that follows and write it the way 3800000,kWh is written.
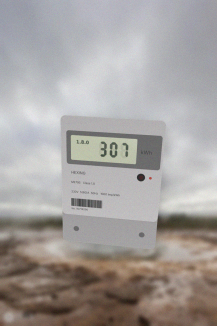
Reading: 307,kWh
